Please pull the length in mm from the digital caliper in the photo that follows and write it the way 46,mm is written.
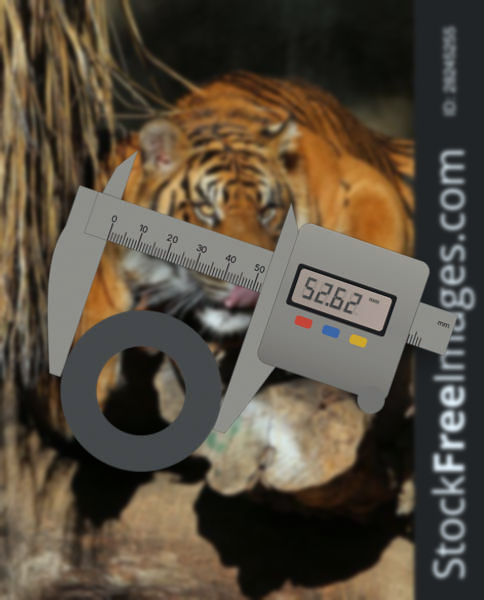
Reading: 52.62,mm
